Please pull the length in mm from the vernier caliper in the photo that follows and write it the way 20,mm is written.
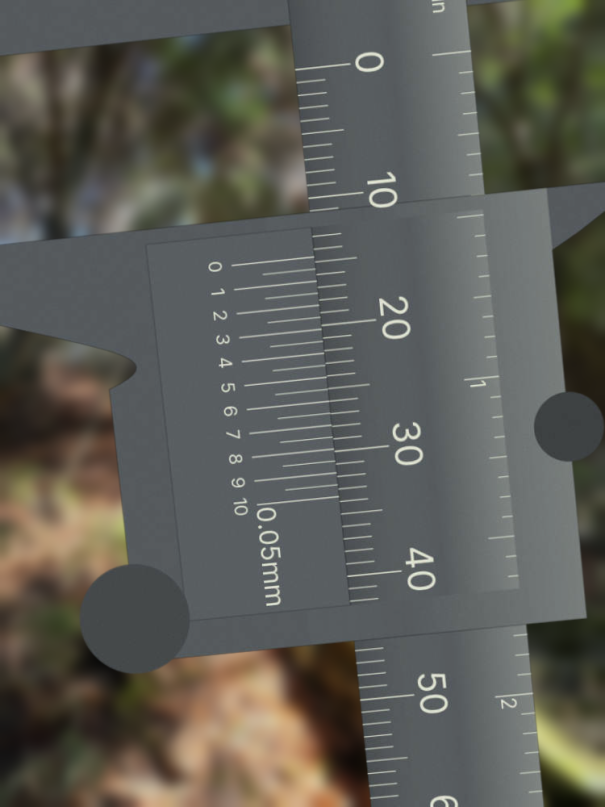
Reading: 14.6,mm
